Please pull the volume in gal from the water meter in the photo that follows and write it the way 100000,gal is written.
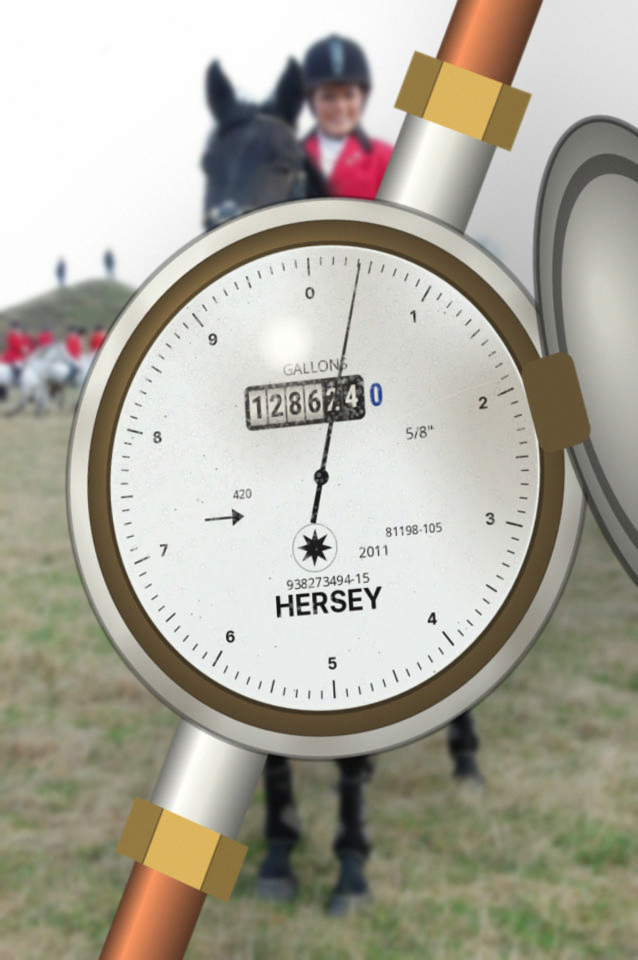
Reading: 1286240.4,gal
